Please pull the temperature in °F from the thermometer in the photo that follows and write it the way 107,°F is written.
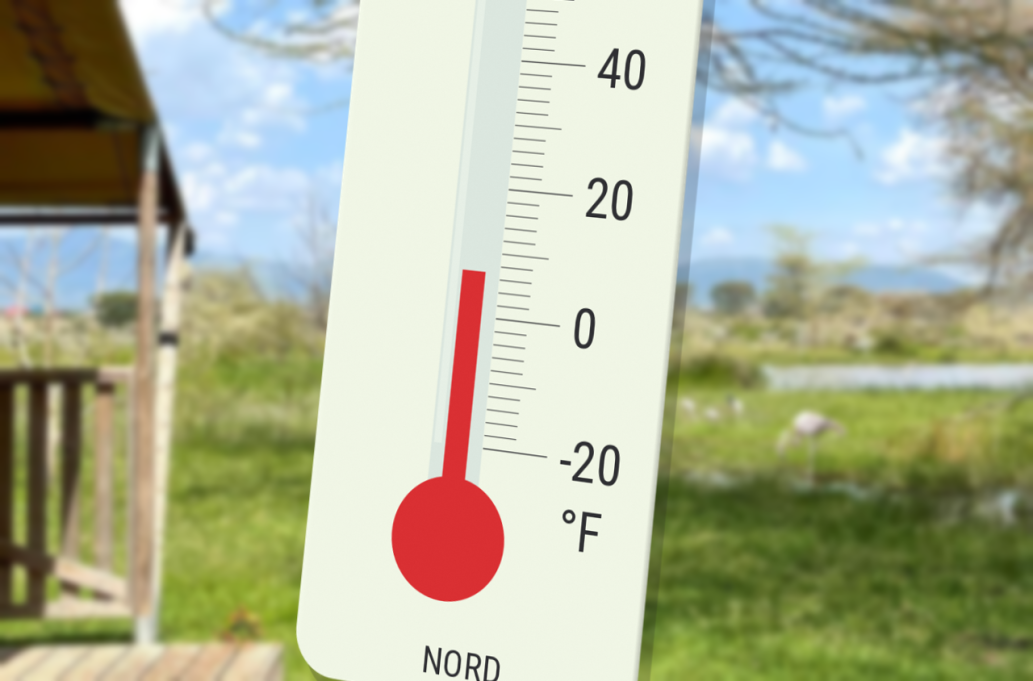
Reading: 7,°F
